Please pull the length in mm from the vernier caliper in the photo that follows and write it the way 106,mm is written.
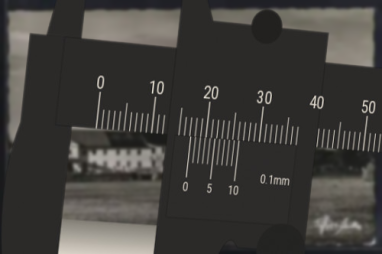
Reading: 17.2,mm
